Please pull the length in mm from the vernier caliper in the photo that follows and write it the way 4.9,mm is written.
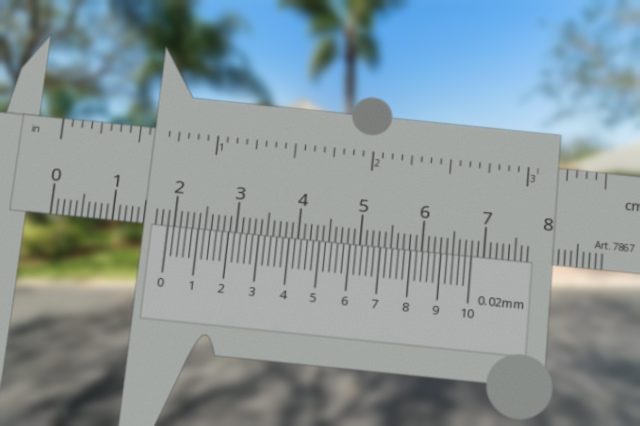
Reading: 19.0,mm
